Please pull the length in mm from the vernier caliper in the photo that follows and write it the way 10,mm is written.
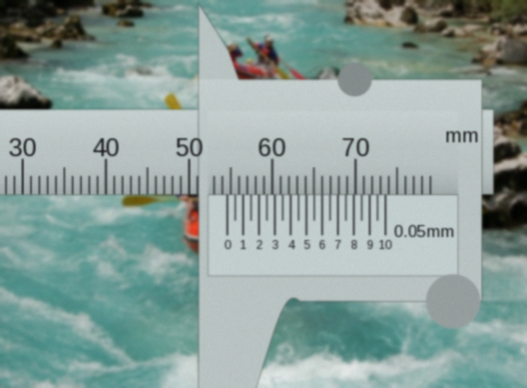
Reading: 54.6,mm
